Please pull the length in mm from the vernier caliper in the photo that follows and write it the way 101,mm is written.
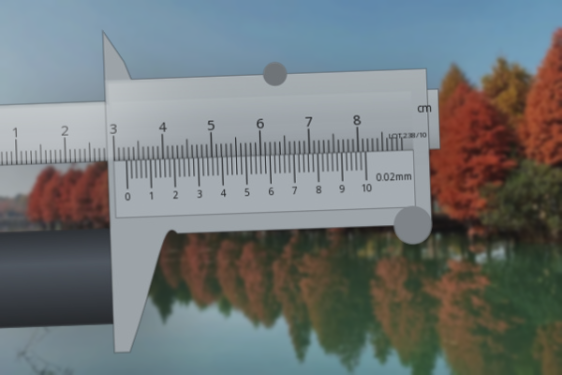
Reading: 32.5,mm
